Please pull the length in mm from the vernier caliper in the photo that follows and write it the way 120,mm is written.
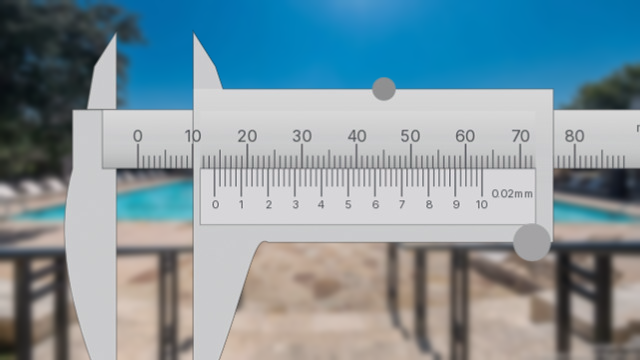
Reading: 14.0,mm
